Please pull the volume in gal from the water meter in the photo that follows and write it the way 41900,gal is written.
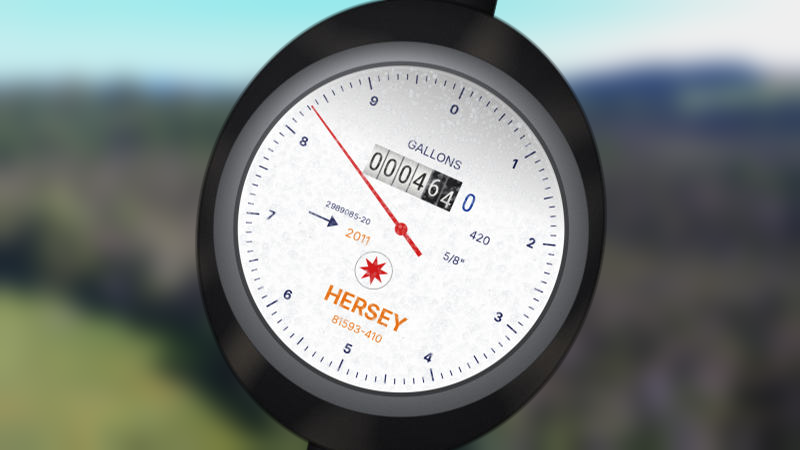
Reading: 4638.3,gal
